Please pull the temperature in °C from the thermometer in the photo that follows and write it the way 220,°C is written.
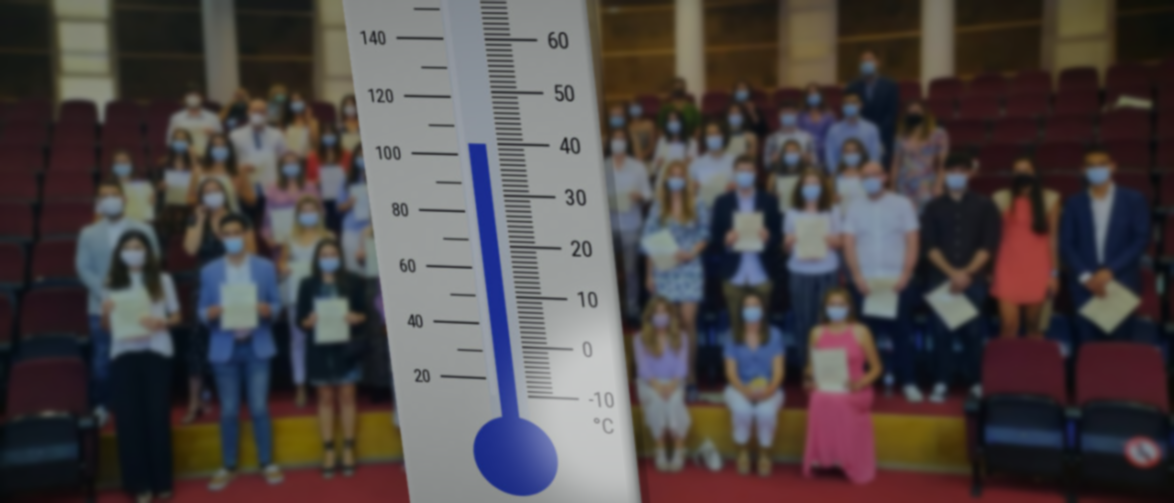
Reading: 40,°C
